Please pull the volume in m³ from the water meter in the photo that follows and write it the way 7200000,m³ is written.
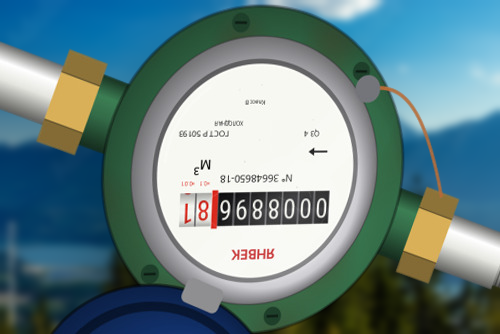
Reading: 8896.81,m³
